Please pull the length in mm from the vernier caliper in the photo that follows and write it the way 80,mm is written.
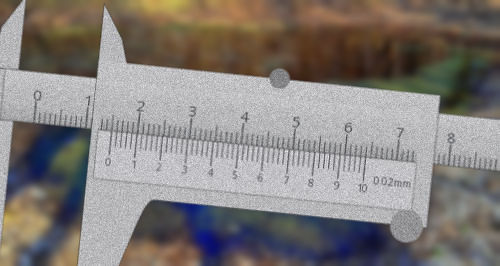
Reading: 15.0,mm
